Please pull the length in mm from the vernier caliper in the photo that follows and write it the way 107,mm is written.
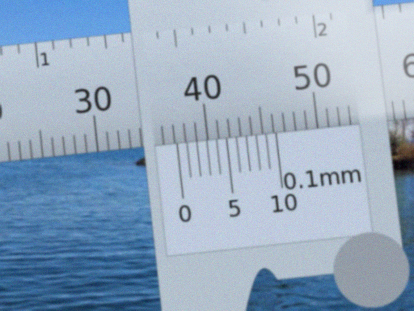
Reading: 37.2,mm
